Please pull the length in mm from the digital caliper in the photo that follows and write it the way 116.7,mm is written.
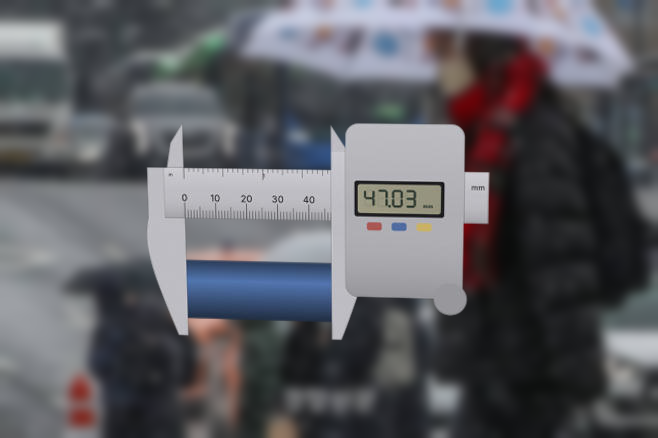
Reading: 47.03,mm
